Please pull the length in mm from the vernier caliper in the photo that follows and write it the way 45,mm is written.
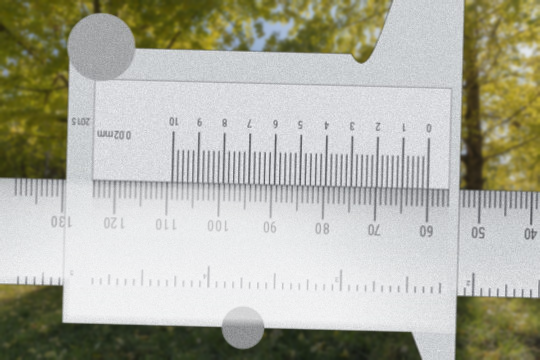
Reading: 60.0,mm
